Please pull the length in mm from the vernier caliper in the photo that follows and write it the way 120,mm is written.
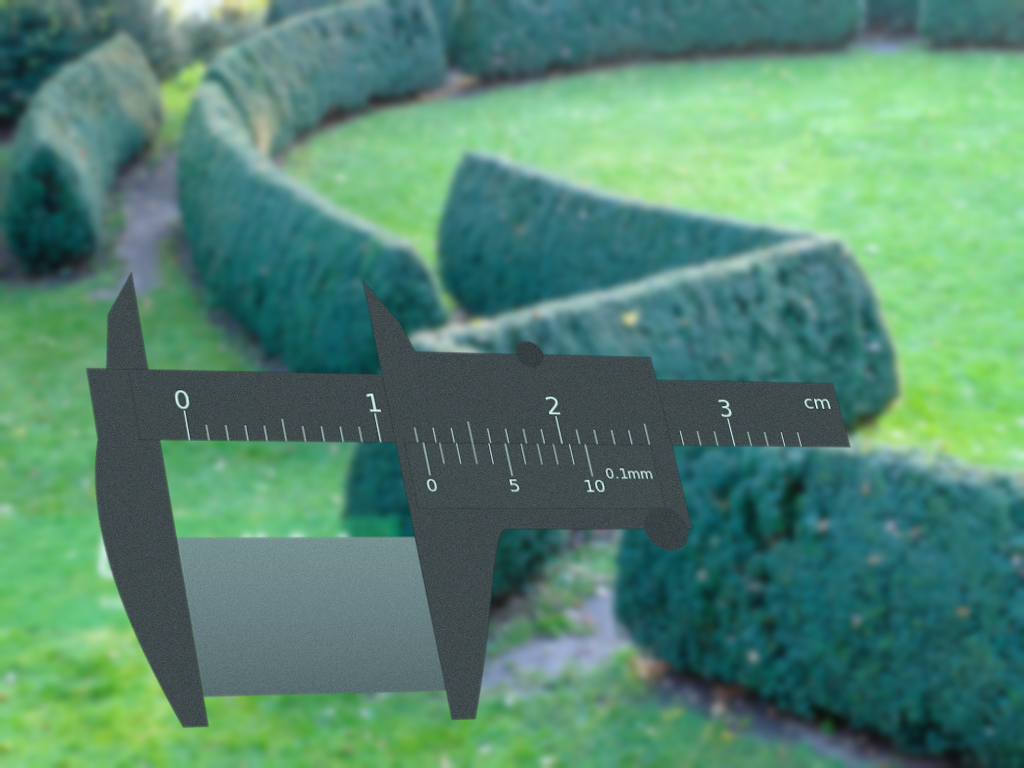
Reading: 12.3,mm
